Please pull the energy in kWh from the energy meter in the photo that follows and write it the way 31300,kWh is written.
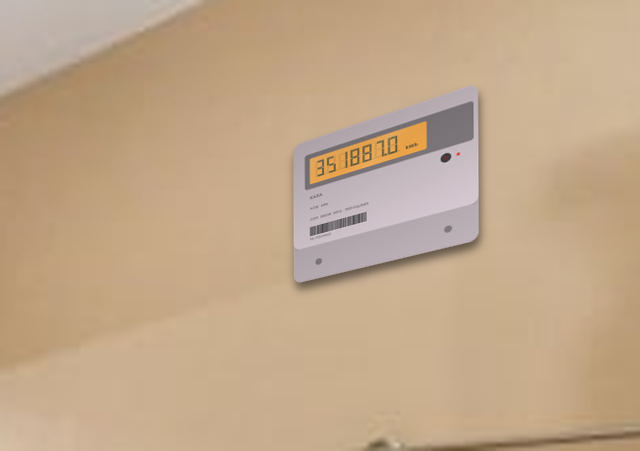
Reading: 351887.0,kWh
